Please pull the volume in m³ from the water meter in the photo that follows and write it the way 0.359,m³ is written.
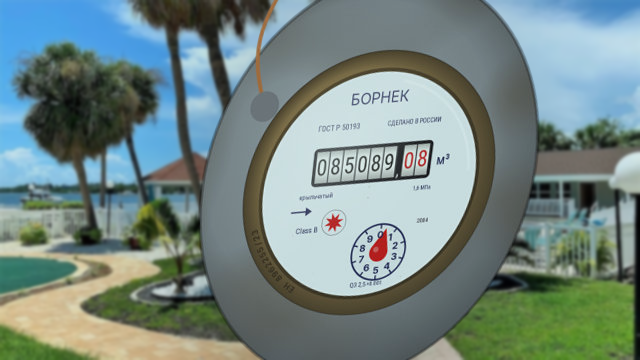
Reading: 85089.080,m³
